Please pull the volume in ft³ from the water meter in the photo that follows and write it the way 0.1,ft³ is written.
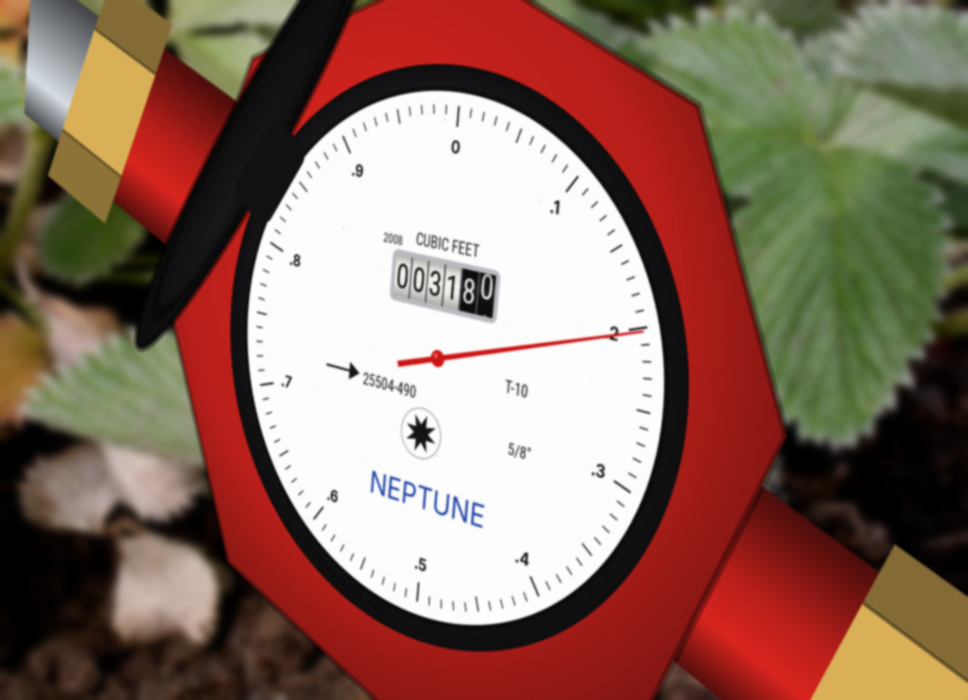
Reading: 3180.20,ft³
